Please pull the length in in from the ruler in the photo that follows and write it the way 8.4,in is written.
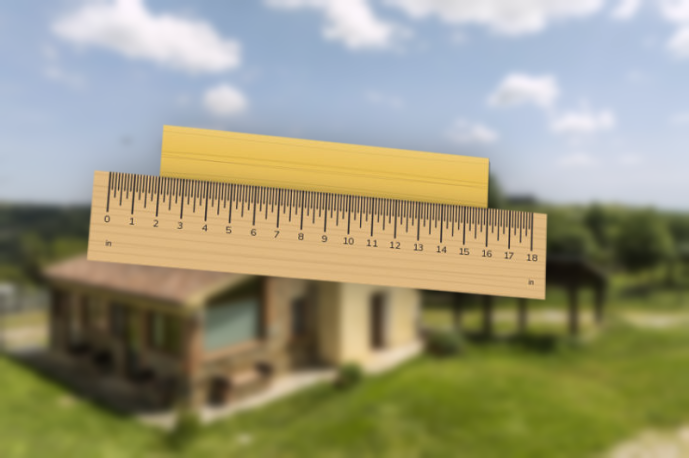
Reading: 14,in
